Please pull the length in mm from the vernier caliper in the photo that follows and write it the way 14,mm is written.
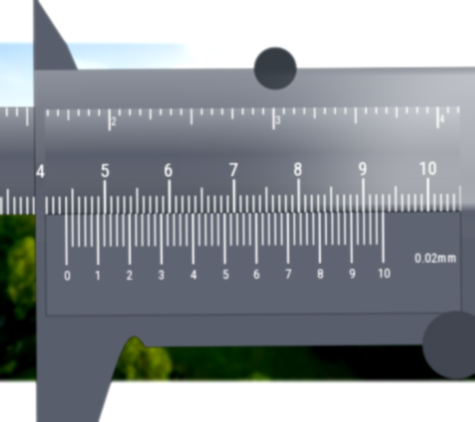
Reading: 44.0,mm
